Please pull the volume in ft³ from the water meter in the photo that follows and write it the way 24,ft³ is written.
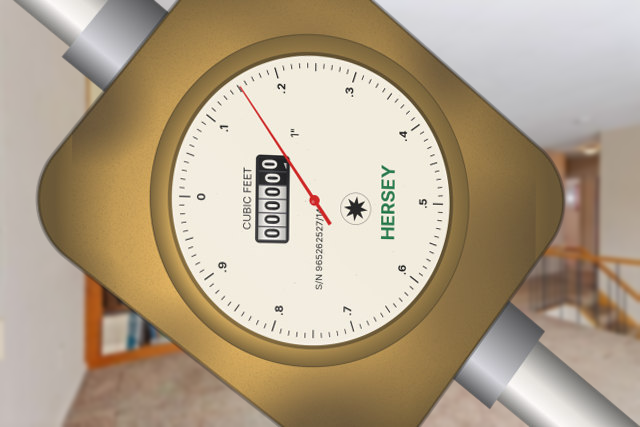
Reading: 0.15,ft³
